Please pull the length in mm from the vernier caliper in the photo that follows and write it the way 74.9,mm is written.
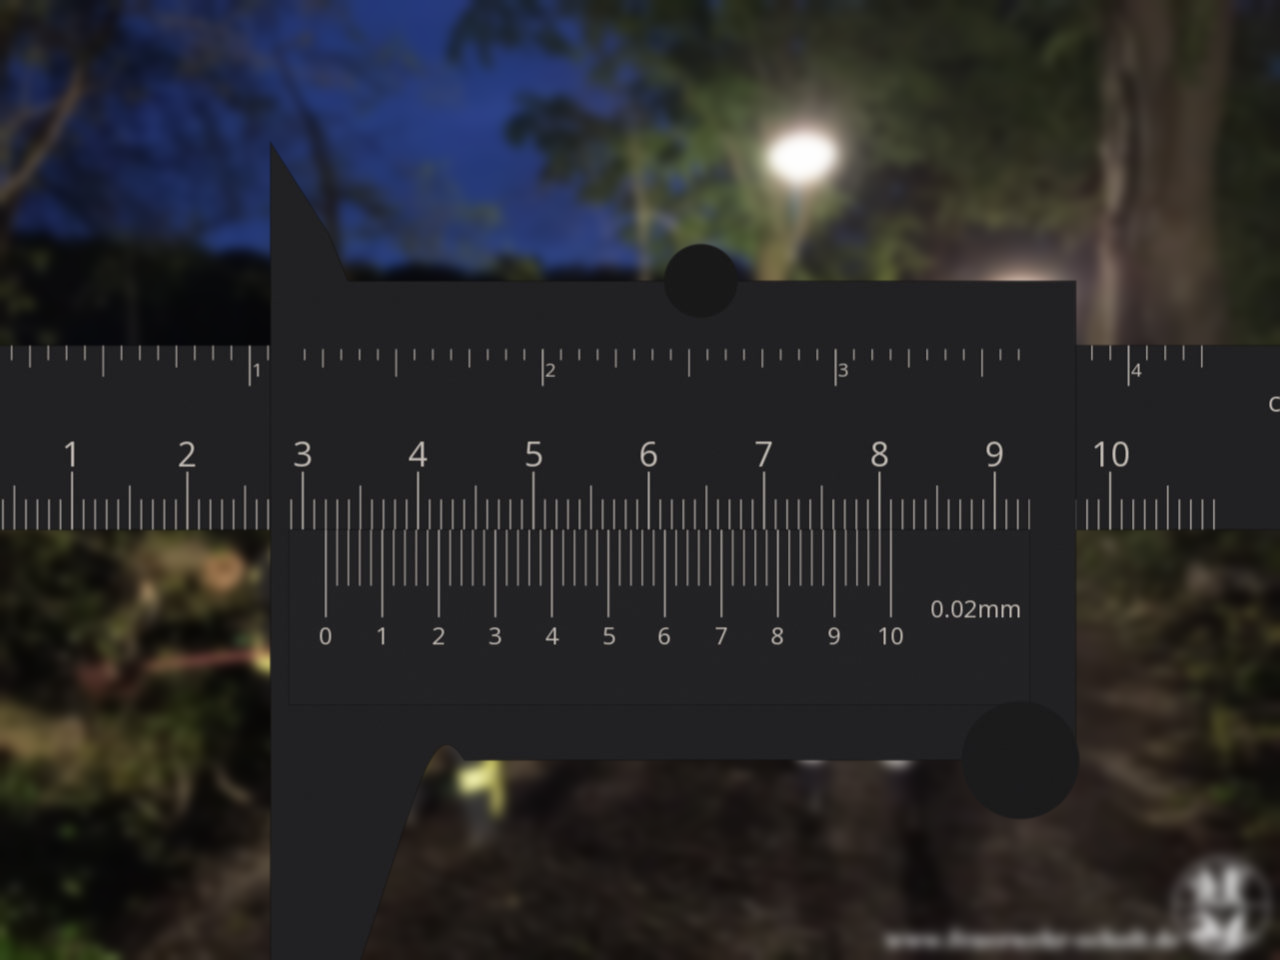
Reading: 32.0,mm
